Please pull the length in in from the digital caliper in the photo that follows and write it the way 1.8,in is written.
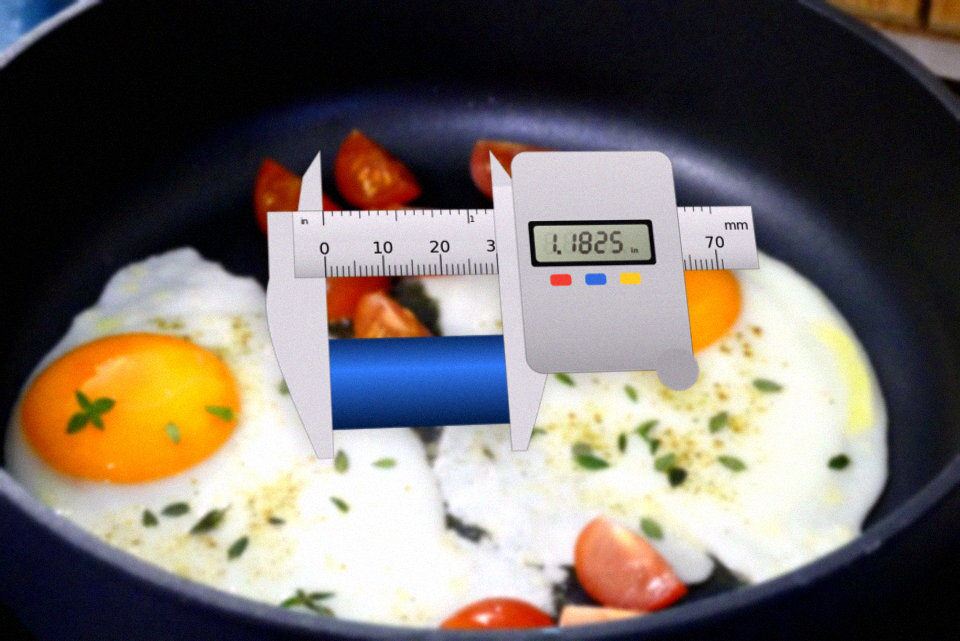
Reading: 1.1825,in
